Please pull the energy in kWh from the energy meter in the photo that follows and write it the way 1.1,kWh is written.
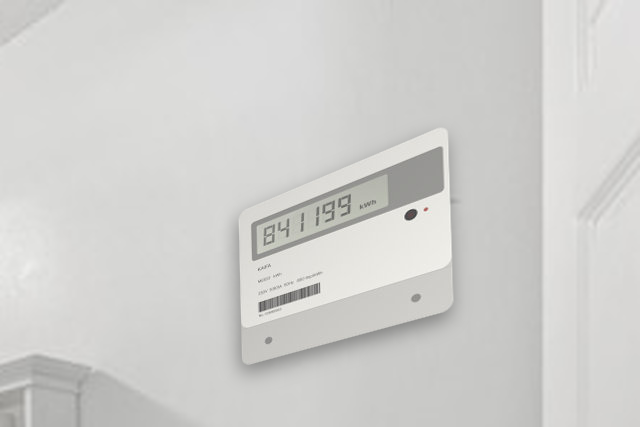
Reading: 841199,kWh
